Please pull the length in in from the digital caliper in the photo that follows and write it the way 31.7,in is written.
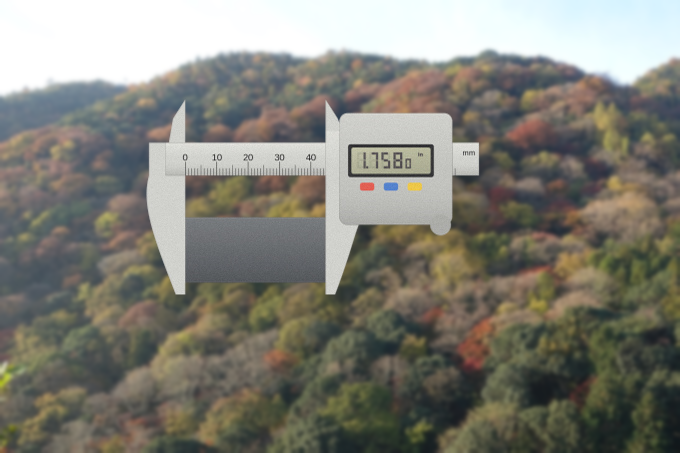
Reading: 1.7580,in
